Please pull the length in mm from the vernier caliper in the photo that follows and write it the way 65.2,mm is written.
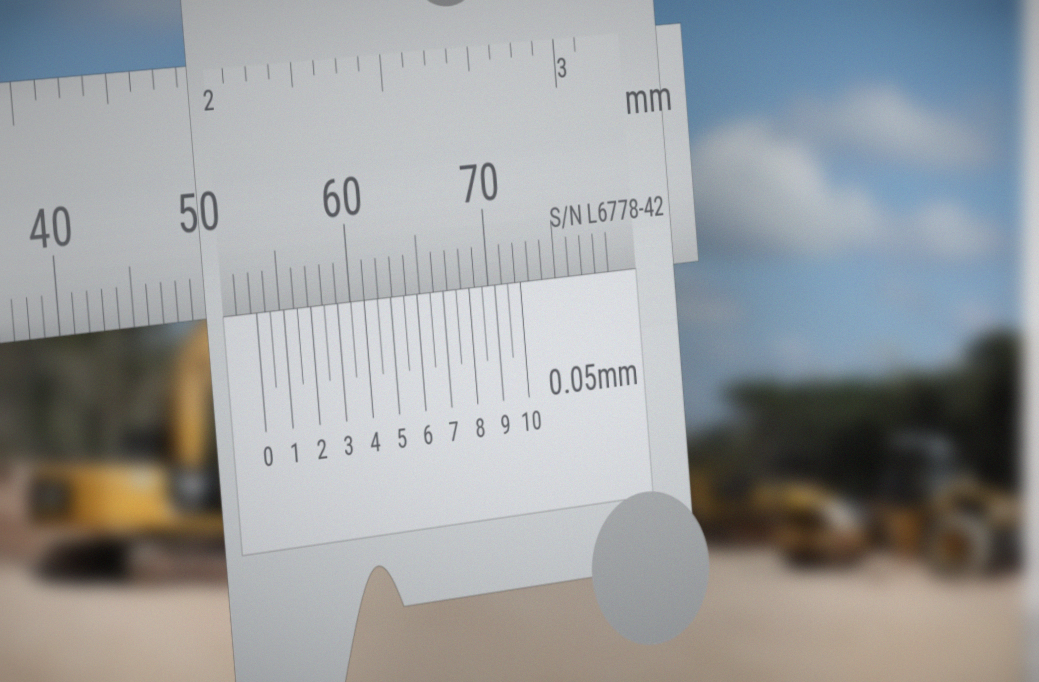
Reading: 53.4,mm
